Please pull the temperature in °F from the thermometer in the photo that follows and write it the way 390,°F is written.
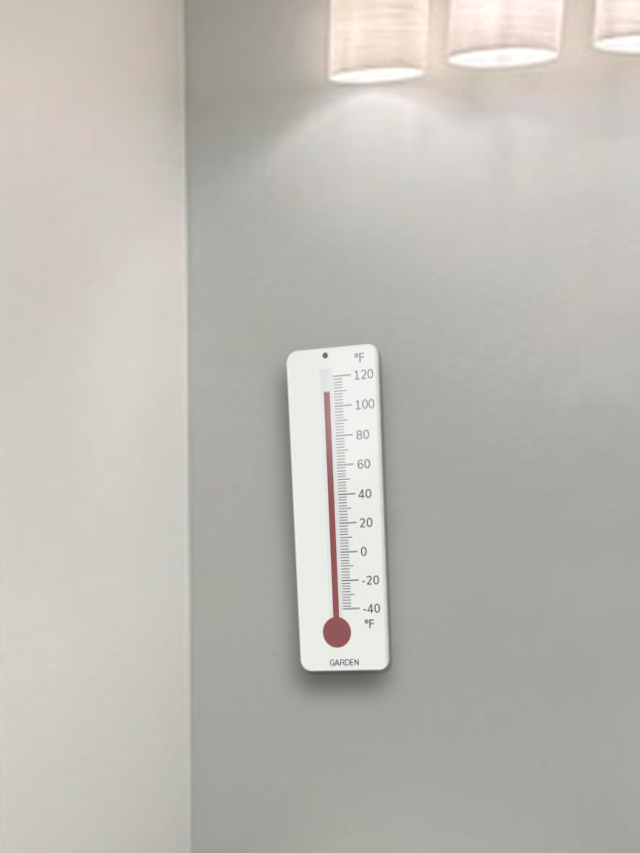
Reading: 110,°F
